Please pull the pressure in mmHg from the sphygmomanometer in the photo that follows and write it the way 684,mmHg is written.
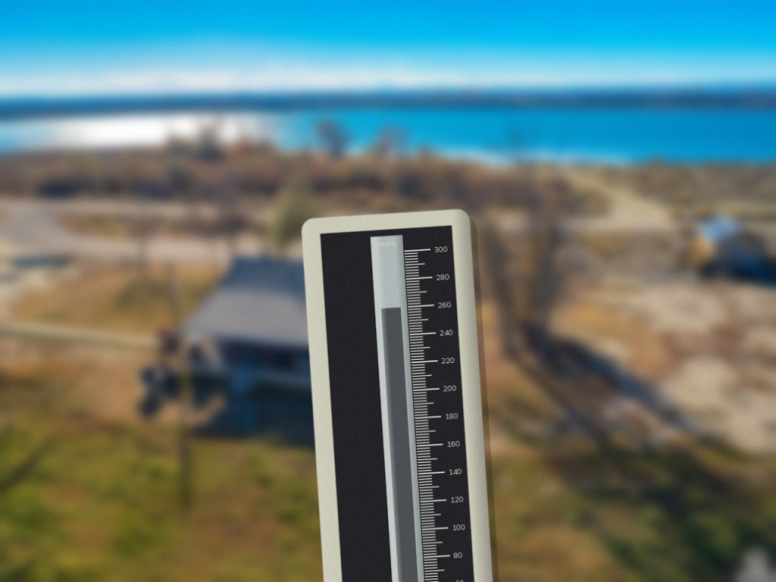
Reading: 260,mmHg
